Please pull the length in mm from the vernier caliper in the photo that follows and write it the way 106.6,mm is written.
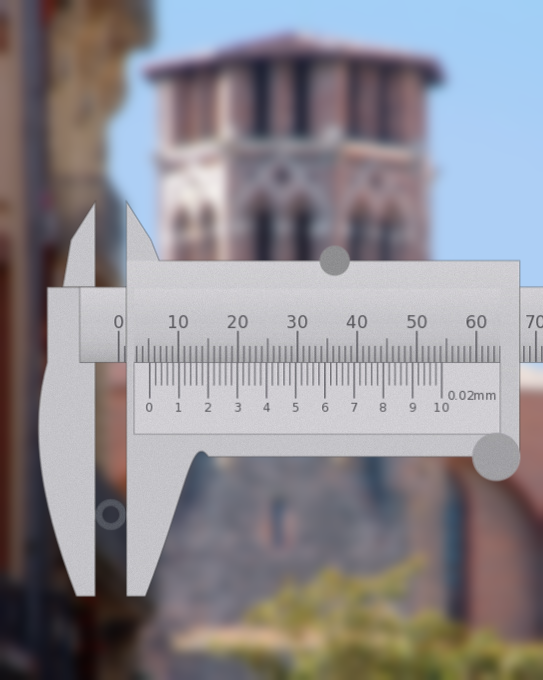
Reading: 5.2,mm
